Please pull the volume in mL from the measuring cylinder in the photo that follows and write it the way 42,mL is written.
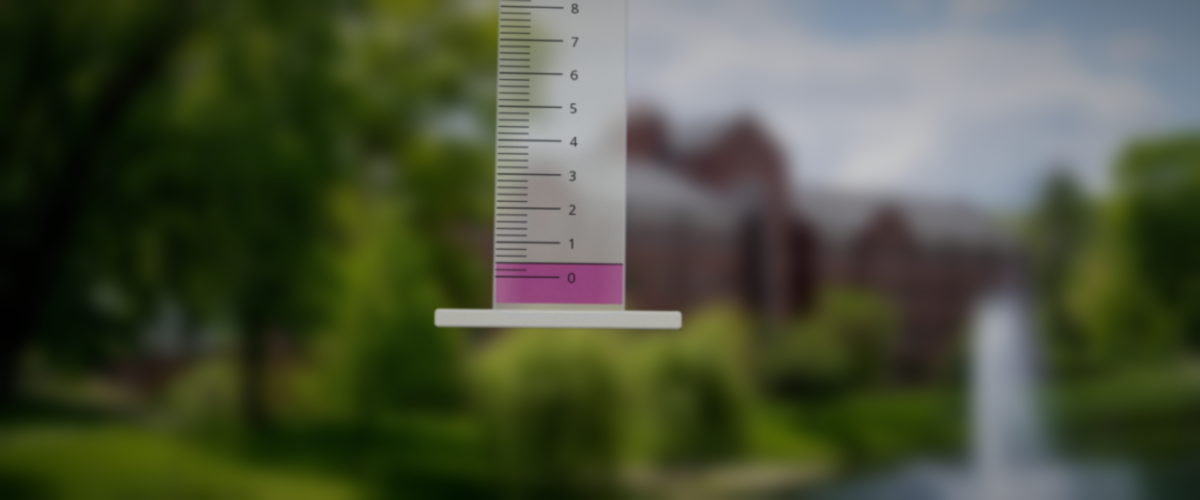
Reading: 0.4,mL
